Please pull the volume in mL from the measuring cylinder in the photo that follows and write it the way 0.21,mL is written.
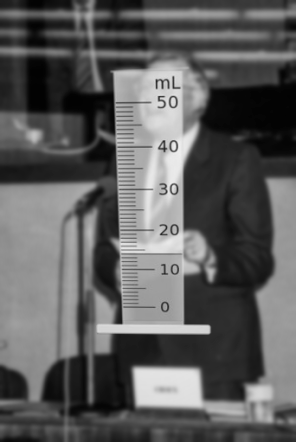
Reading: 14,mL
